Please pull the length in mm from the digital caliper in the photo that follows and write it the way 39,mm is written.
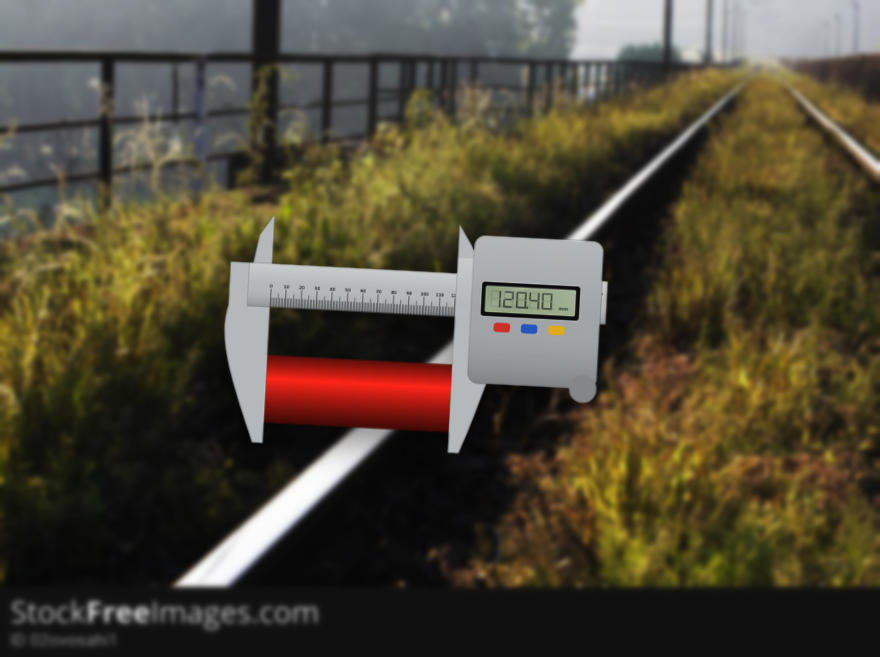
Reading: 120.40,mm
